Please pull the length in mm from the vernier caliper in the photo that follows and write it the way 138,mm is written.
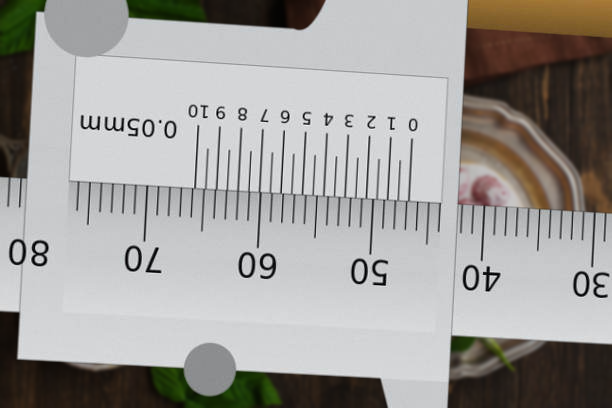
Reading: 46.8,mm
